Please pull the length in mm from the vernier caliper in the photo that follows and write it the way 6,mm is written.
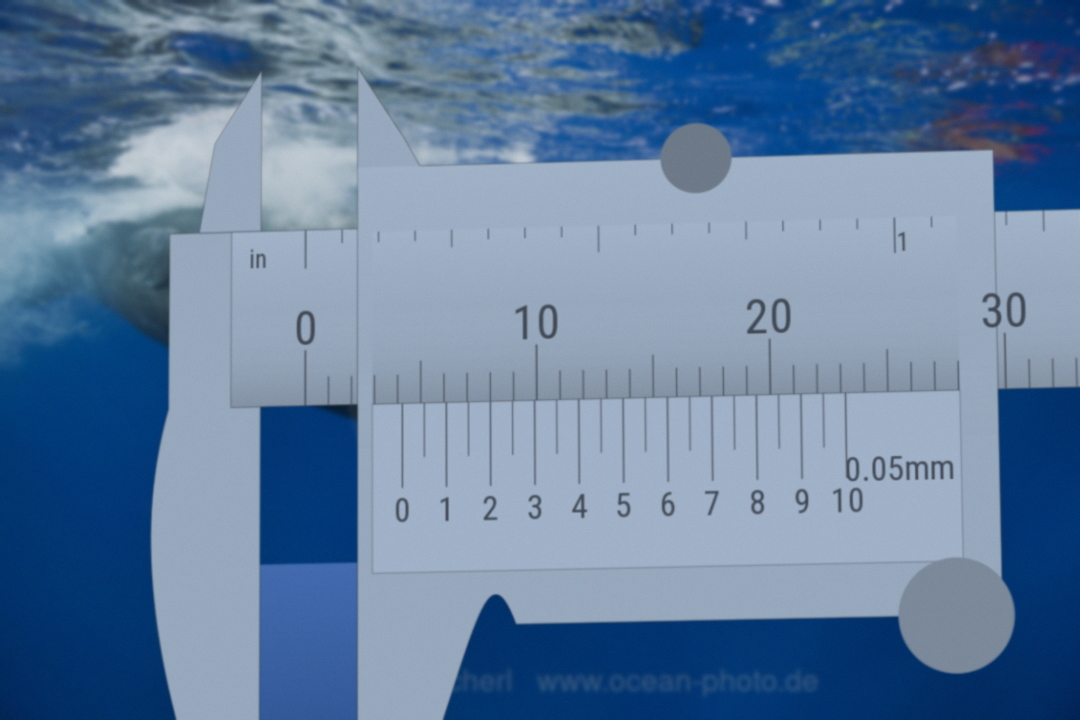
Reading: 4.2,mm
